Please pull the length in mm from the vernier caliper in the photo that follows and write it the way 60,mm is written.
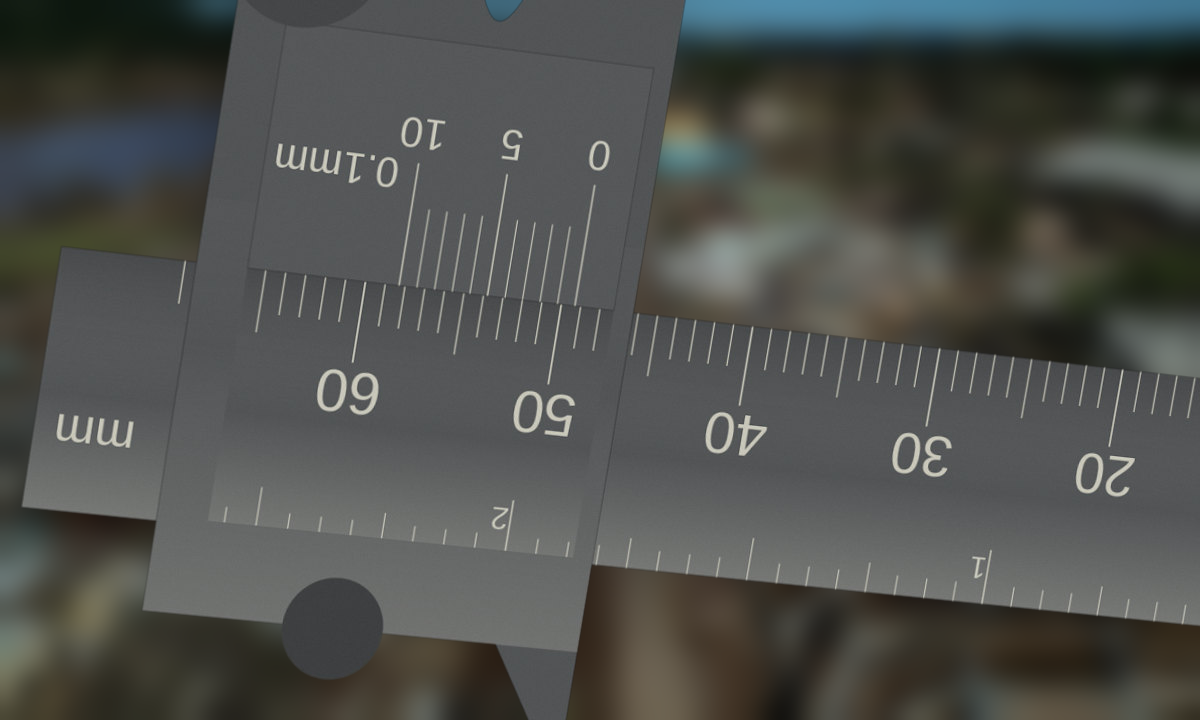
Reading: 49.3,mm
